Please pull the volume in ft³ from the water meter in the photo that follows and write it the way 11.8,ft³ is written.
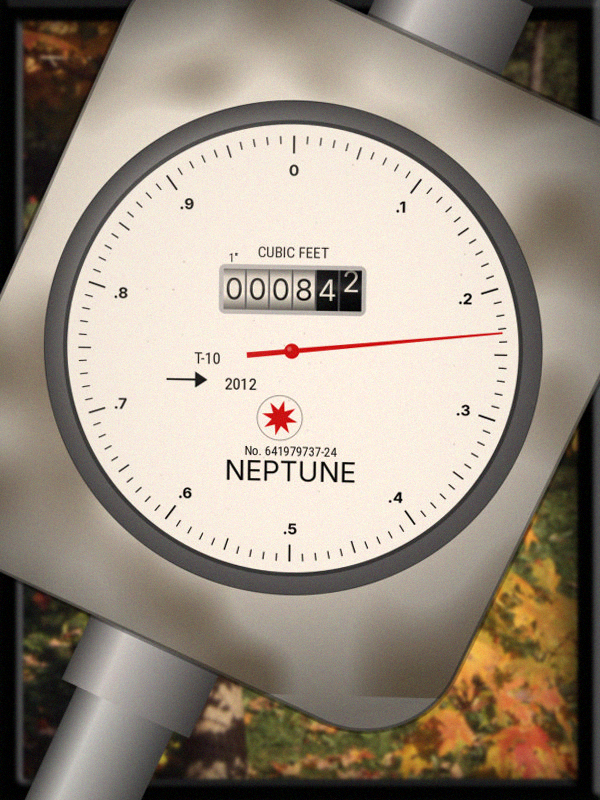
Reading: 842.23,ft³
